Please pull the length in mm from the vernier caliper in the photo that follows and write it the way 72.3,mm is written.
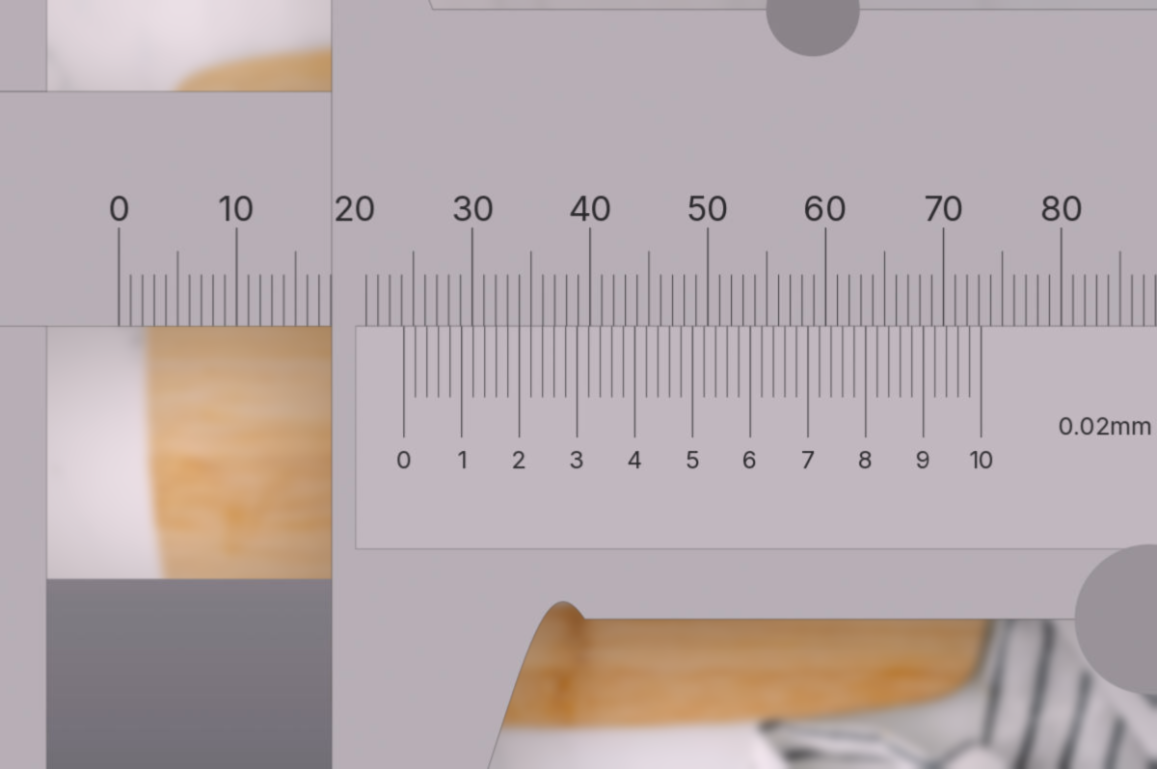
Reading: 24.2,mm
